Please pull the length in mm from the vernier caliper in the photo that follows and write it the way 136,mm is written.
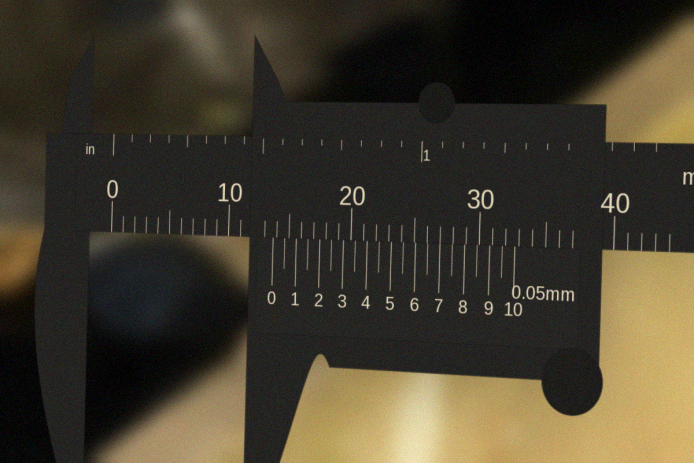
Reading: 13.7,mm
